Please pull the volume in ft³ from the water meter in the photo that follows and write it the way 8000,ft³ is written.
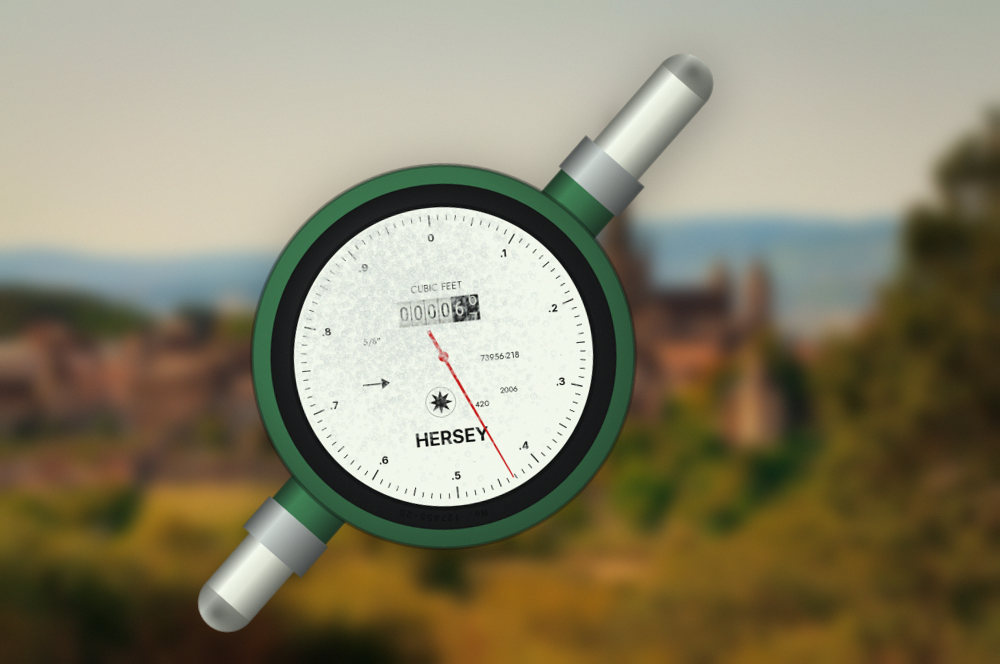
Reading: 66.43,ft³
